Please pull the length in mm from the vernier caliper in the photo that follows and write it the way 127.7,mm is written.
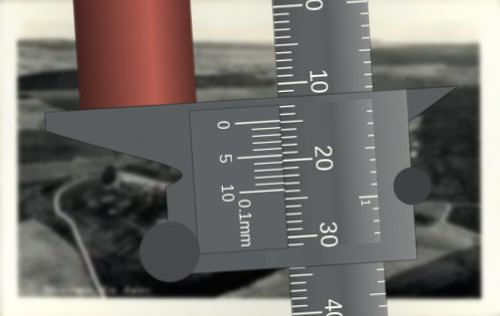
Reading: 14.8,mm
